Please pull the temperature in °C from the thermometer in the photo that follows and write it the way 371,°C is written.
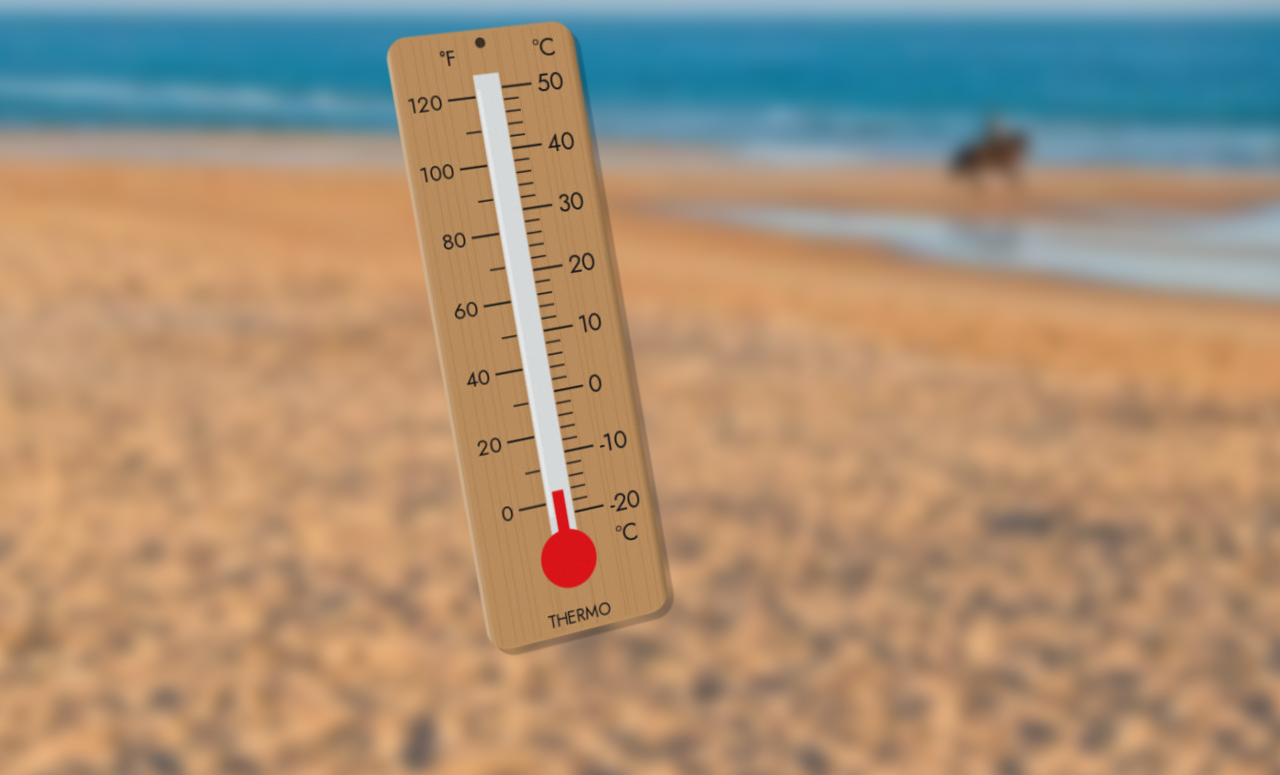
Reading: -16,°C
